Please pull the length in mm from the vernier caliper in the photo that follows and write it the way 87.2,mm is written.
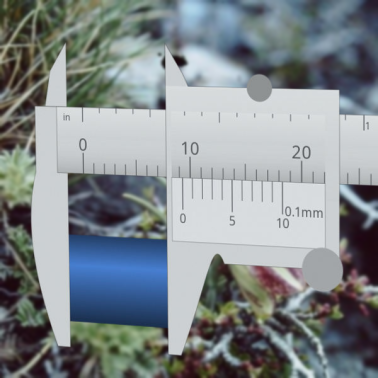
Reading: 9.3,mm
